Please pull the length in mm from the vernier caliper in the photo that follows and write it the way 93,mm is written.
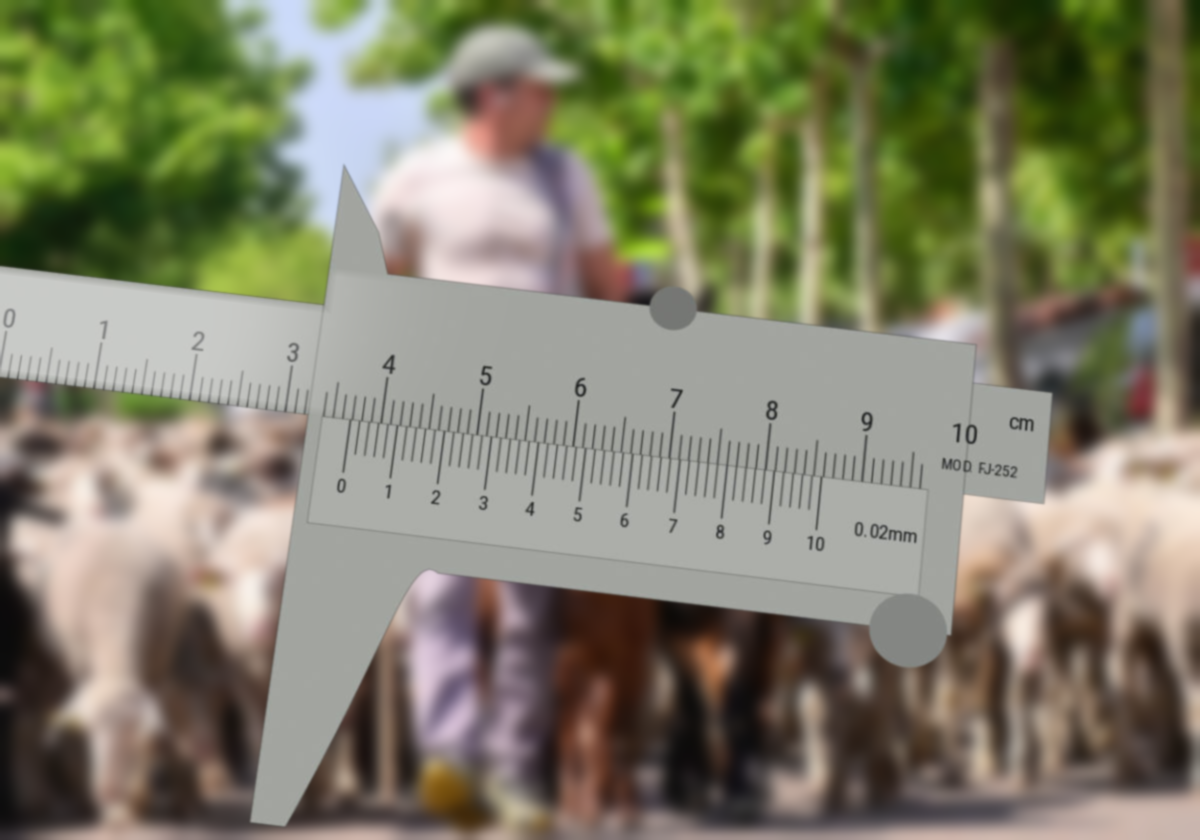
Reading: 36.8,mm
